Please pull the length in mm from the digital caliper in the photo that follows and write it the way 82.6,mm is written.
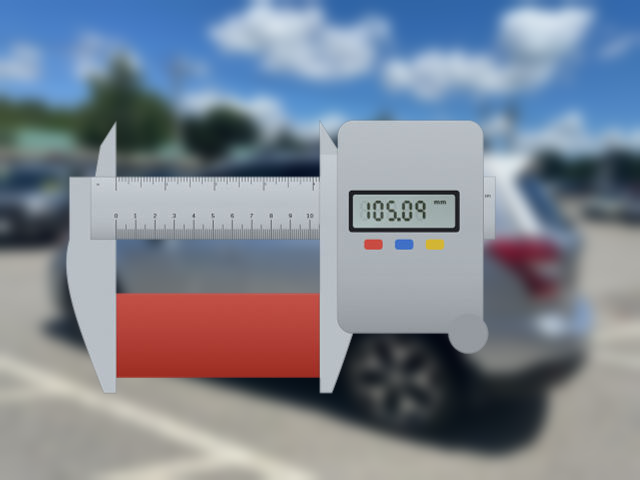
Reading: 105.09,mm
